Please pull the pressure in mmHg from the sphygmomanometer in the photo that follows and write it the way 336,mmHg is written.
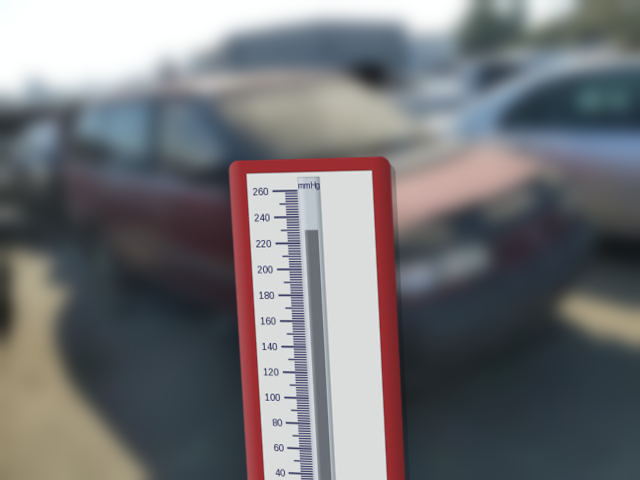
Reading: 230,mmHg
